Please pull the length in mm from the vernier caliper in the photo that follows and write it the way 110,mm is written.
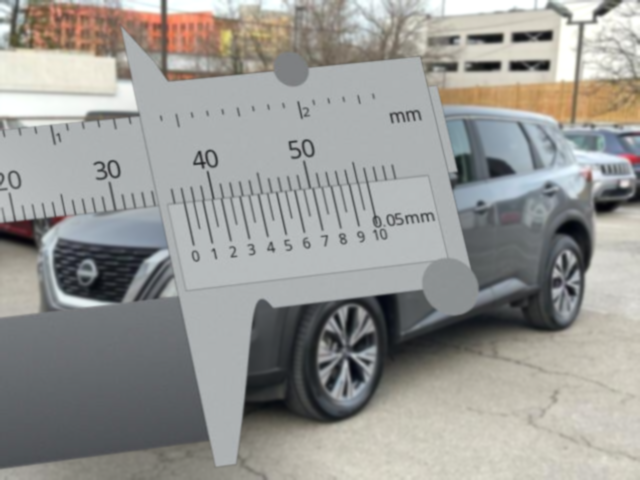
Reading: 37.0,mm
